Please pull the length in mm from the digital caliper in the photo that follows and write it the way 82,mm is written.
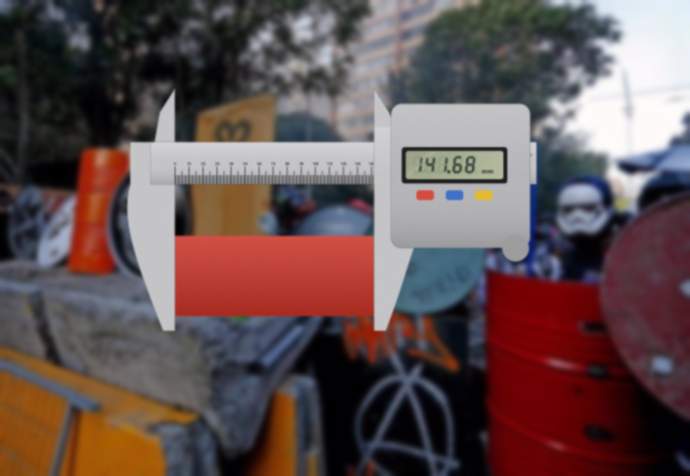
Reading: 141.68,mm
